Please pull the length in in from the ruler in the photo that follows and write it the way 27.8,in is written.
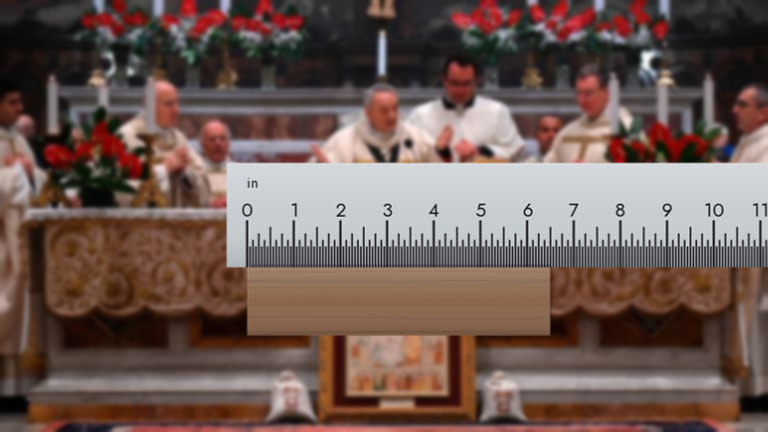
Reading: 6.5,in
